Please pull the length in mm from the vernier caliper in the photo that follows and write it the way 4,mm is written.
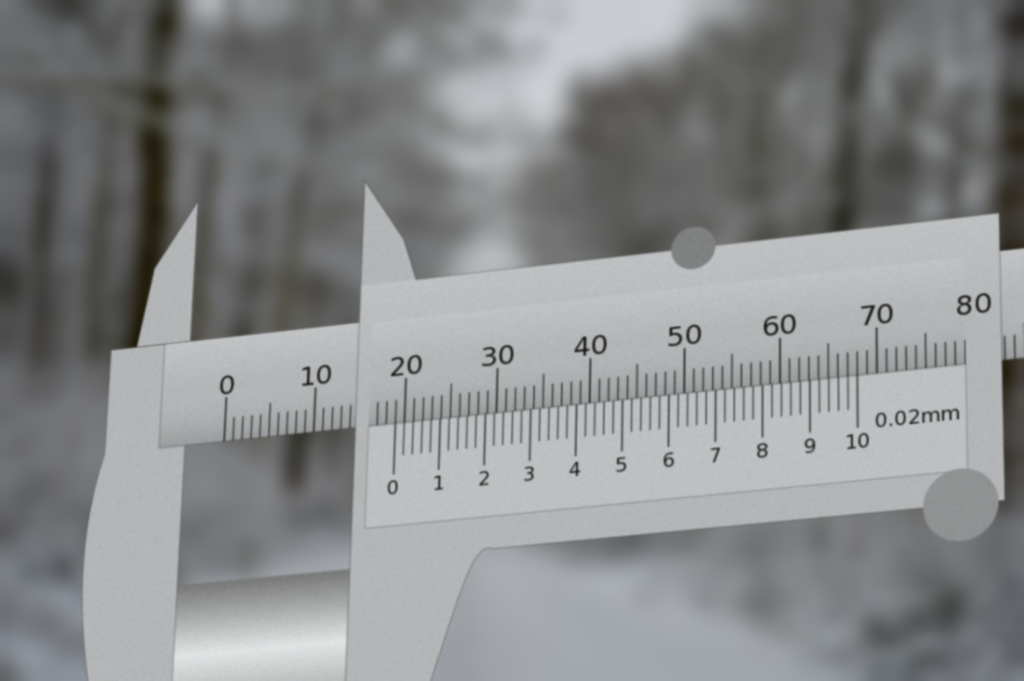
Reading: 19.0,mm
